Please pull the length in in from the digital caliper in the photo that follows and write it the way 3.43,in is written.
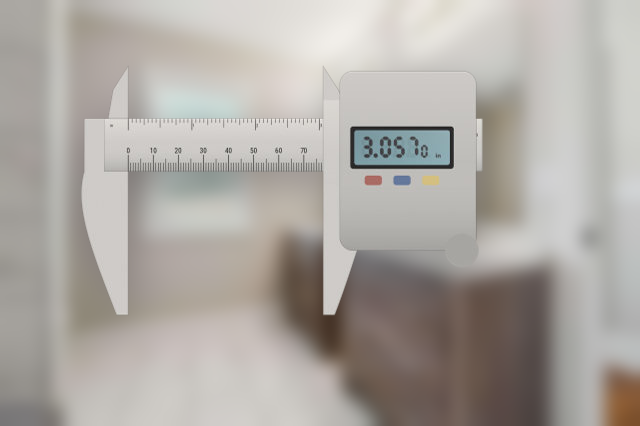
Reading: 3.0570,in
